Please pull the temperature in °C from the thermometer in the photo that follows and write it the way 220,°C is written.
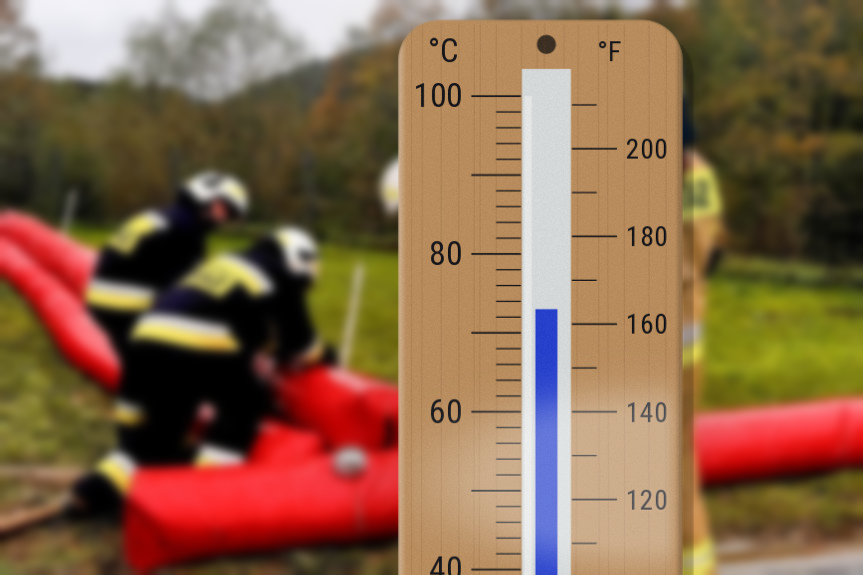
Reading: 73,°C
